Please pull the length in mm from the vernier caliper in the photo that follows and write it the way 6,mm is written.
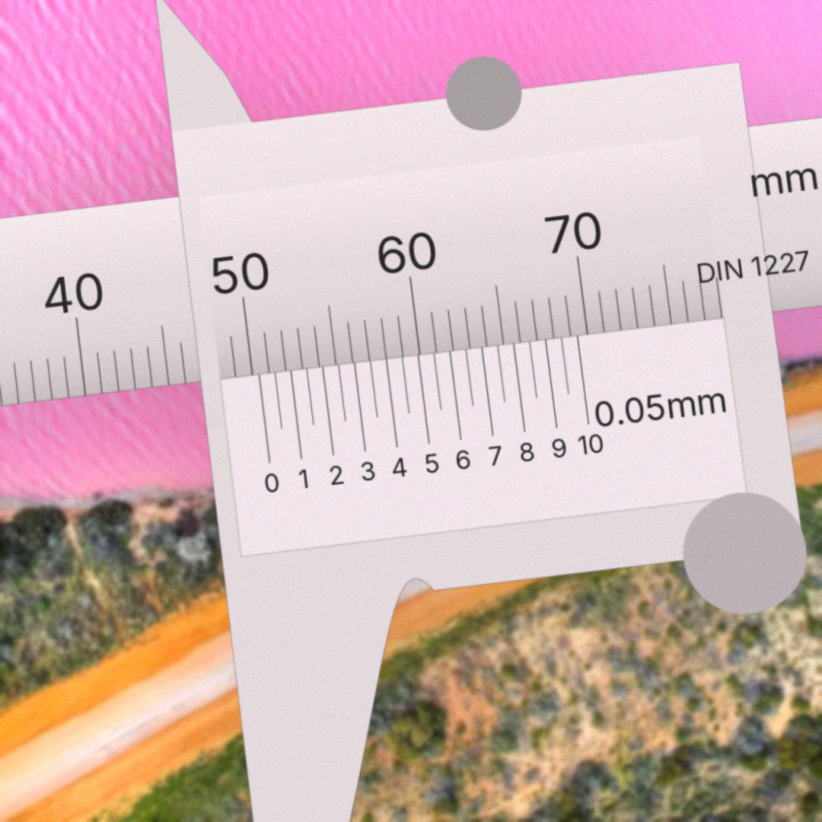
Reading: 50.4,mm
